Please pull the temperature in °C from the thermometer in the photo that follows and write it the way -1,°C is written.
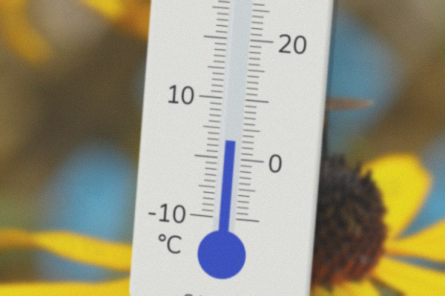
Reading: 3,°C
